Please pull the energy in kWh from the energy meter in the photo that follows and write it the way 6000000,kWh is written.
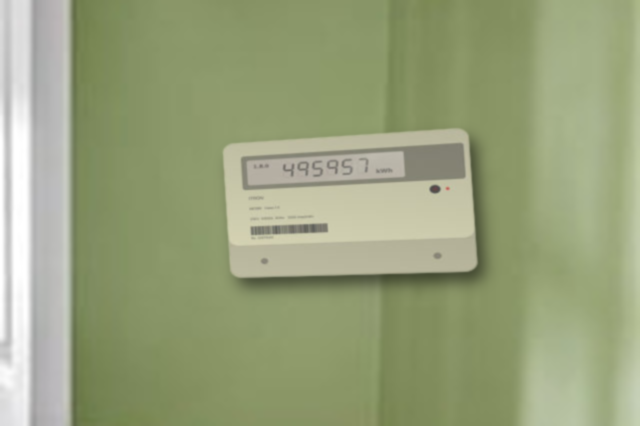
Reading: 495957,kWh
